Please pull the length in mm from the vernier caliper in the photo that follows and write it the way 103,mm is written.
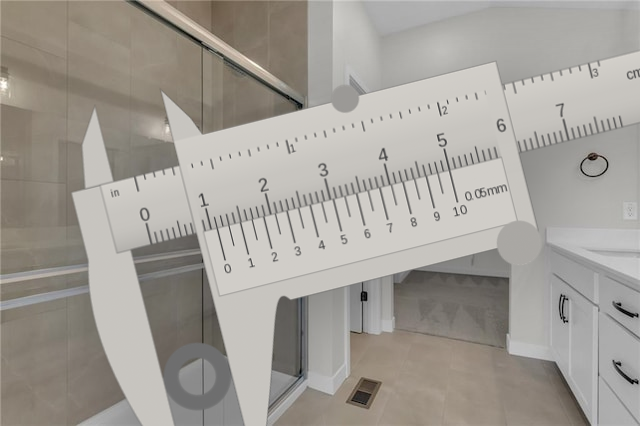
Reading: 11.0,mm
